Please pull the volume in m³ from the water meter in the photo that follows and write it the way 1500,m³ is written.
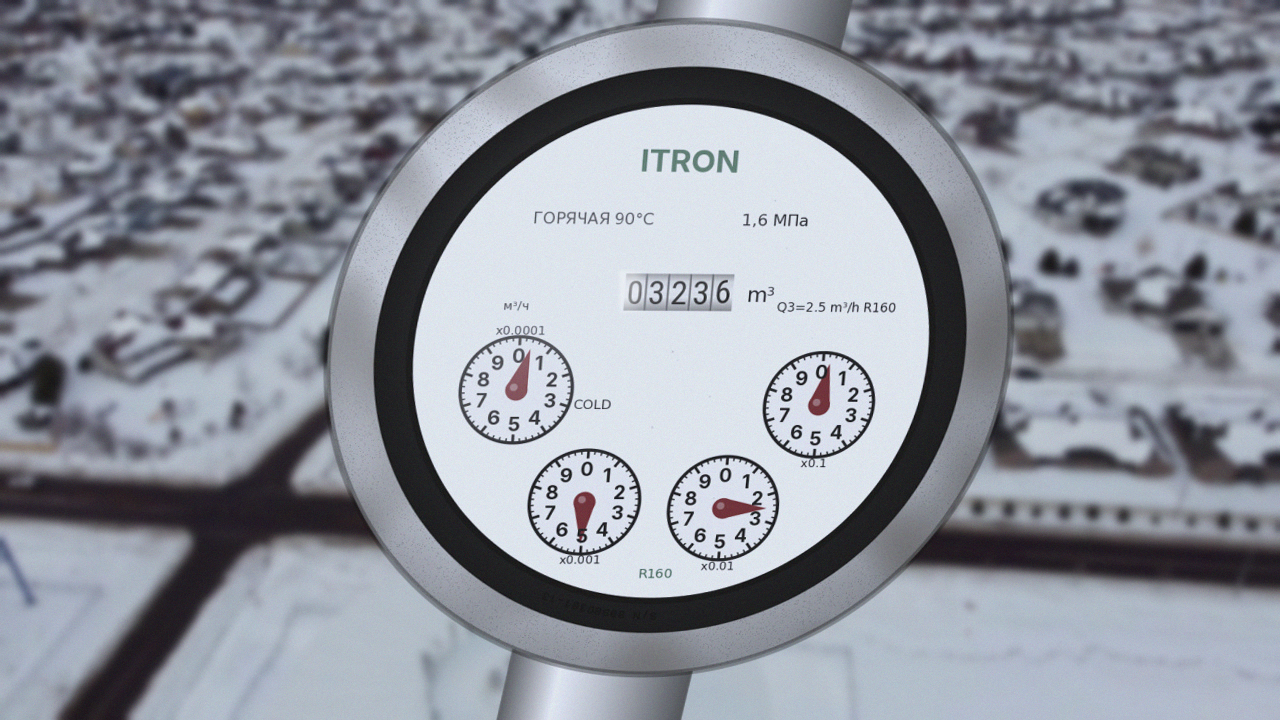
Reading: 3236.0250,m³
